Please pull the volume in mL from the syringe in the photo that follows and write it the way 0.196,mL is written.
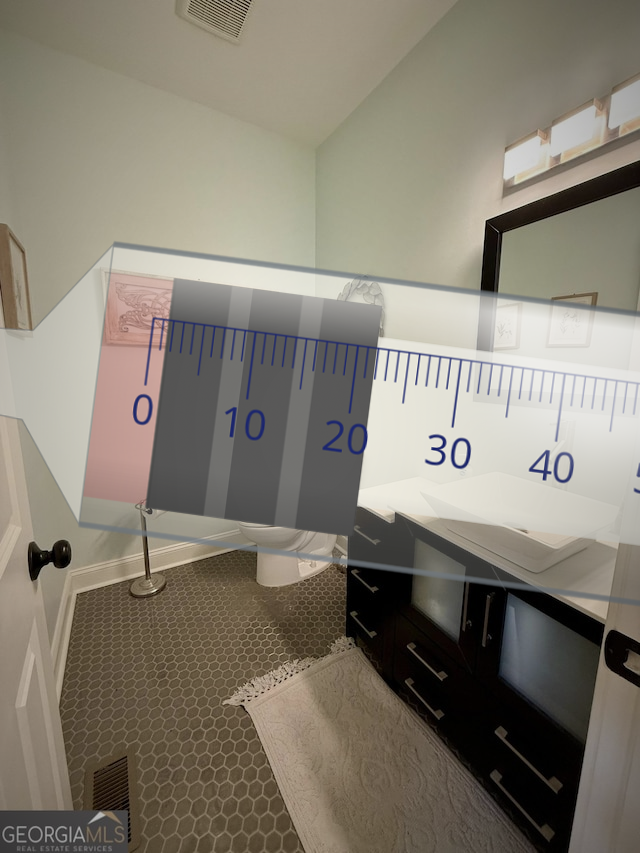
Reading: 1.5,mL
